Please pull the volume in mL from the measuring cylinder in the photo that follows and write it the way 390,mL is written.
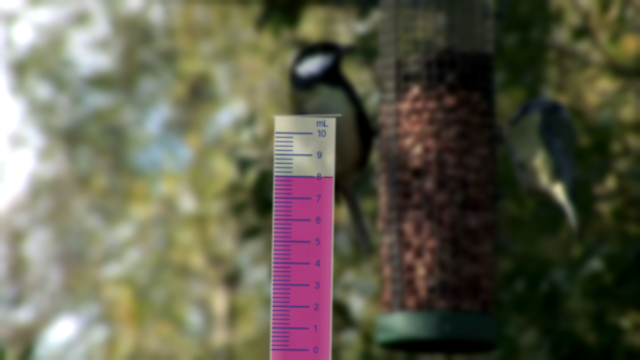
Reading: 8,mL
